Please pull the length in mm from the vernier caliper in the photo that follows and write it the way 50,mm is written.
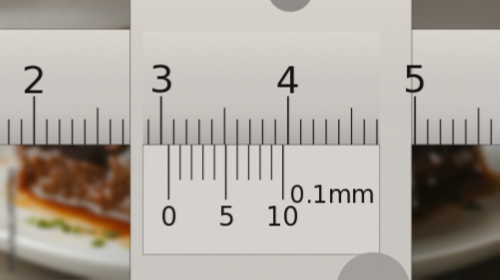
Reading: 30.6,mm
